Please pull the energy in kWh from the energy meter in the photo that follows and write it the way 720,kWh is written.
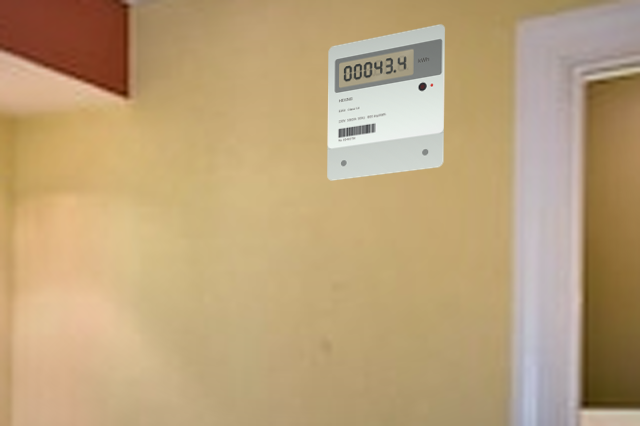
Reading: 43.4,kWh
